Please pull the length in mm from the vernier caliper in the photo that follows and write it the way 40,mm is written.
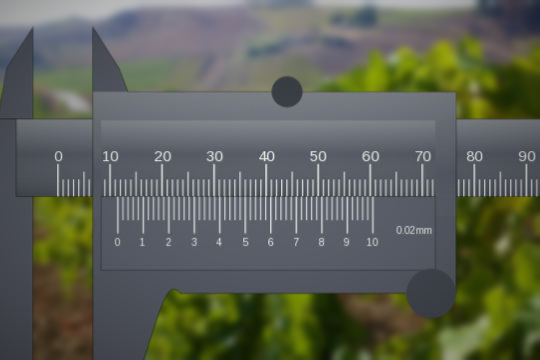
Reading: 11.5,mm
